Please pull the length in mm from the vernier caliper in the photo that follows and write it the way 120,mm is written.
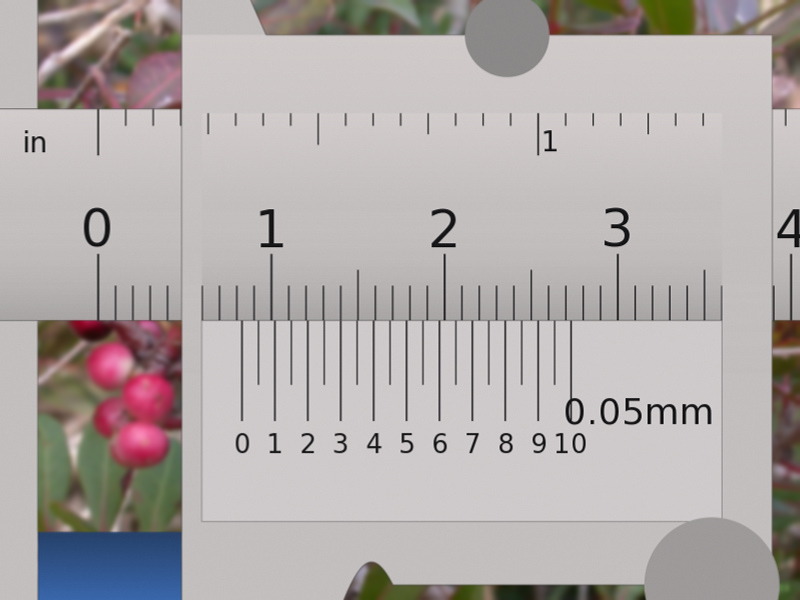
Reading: 8.3,mm
